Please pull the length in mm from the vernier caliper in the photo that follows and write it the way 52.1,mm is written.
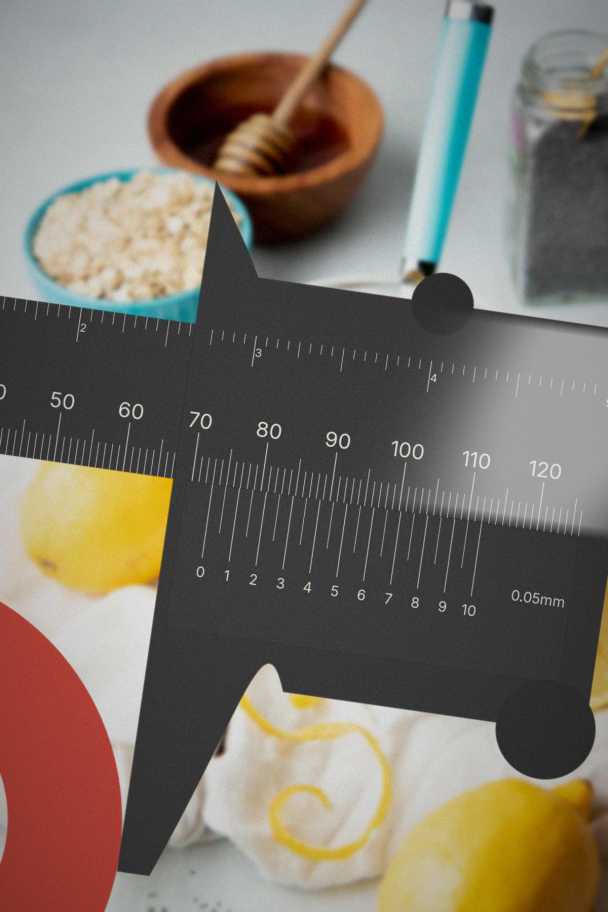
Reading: 73.0,mm
